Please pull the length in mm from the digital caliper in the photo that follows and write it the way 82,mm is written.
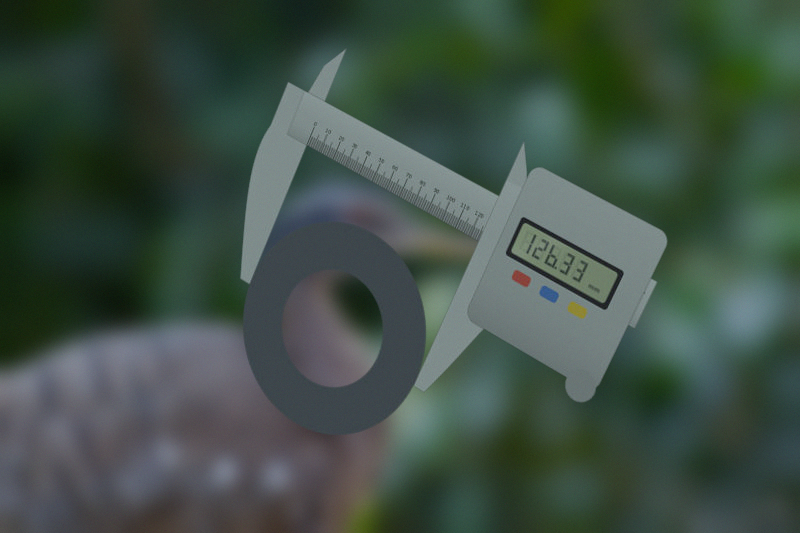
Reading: 126.33,mm
